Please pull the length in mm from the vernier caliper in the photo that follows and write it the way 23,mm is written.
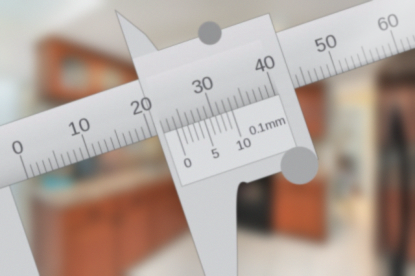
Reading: 24.0,mm
